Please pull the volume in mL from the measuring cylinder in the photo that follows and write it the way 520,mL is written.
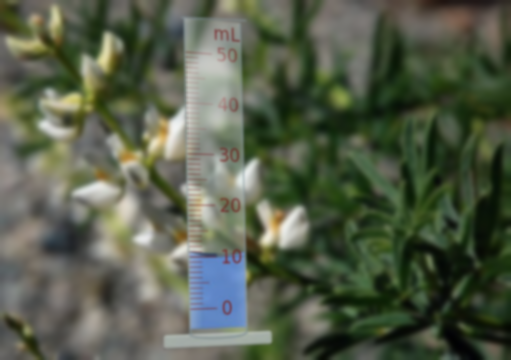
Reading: 10,mL
